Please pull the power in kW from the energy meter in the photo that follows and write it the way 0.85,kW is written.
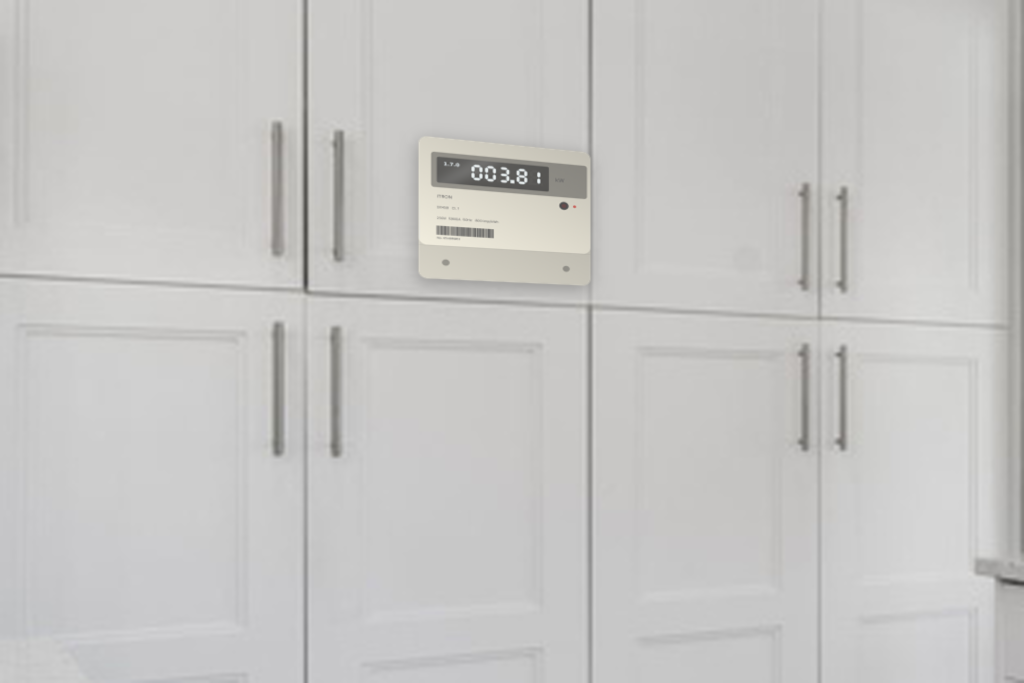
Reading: 3.81,kW
